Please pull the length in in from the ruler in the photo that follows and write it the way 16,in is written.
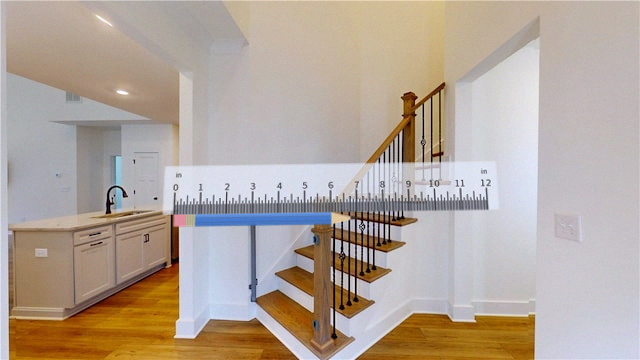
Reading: 7,in
